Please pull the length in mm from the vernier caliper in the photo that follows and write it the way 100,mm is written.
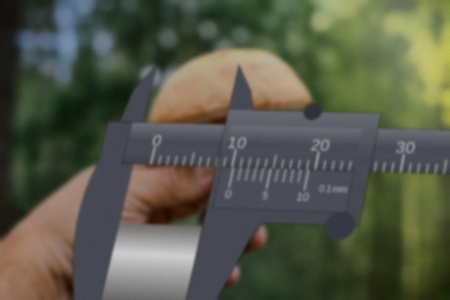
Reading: 10.2,mm
